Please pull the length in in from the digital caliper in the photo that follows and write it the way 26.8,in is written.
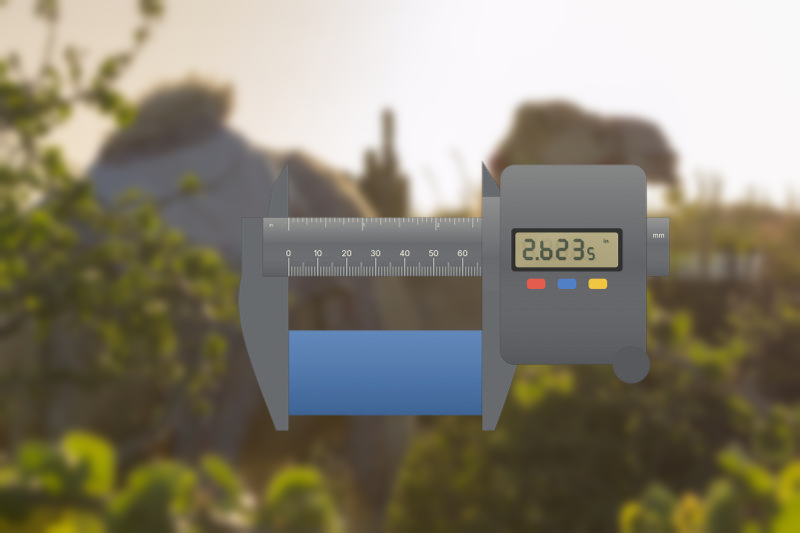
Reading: 2.6235,in
